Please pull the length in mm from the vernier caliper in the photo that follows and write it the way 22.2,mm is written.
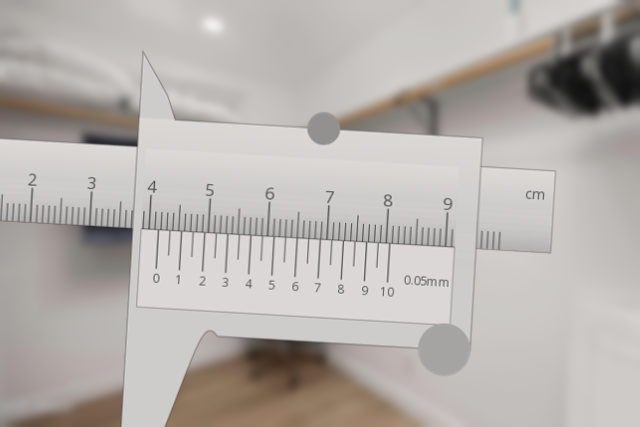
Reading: 41.6,mm
